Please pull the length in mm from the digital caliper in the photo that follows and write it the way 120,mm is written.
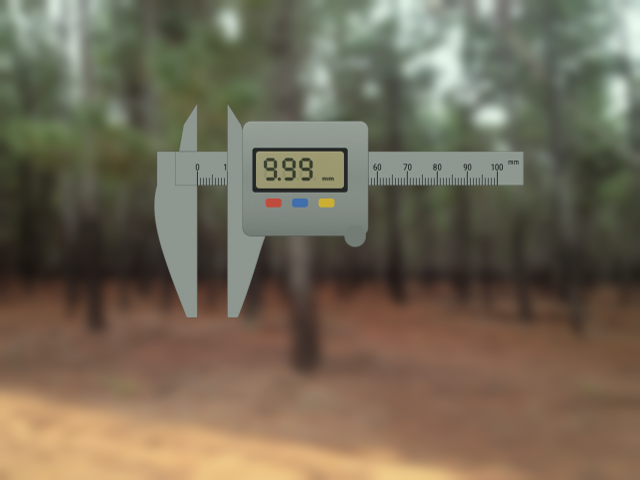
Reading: 9.99,mm
